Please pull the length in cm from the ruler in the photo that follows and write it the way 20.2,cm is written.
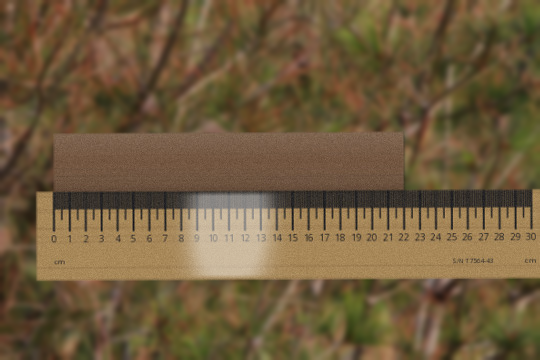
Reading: 22,cm
